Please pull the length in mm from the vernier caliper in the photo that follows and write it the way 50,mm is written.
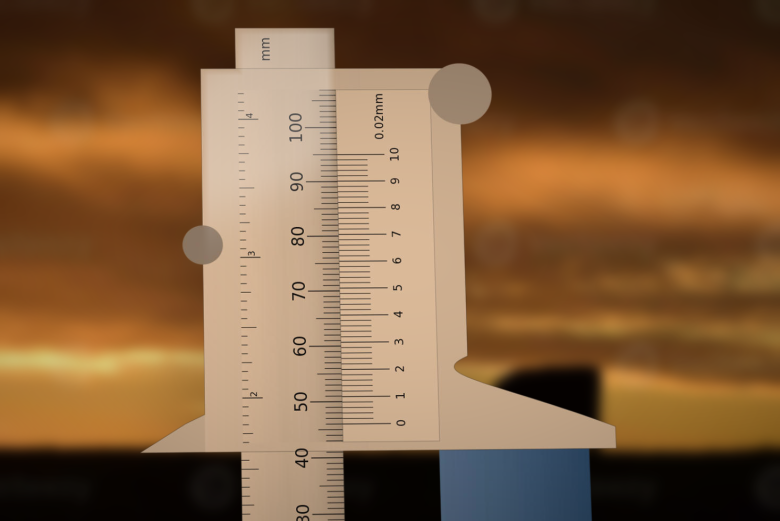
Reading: 46.0,mm
